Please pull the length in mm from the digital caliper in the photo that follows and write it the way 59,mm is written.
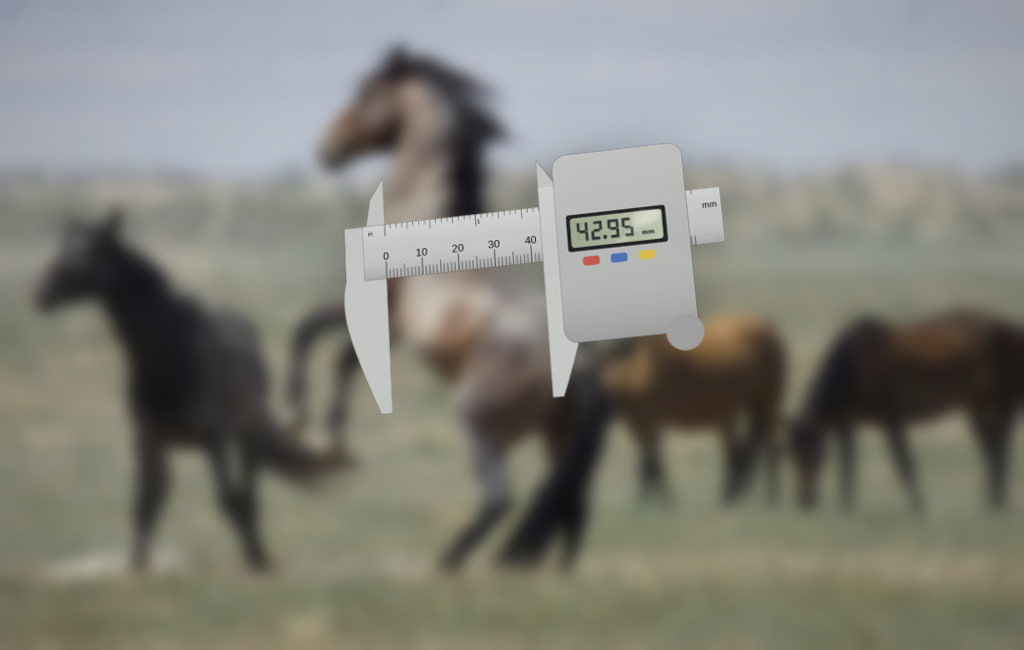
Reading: 42.95,mm
